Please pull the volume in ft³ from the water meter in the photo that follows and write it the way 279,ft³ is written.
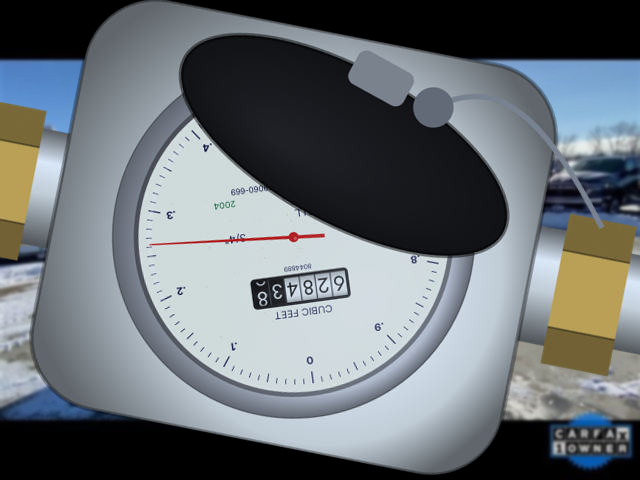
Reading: 628438.26,ft³
